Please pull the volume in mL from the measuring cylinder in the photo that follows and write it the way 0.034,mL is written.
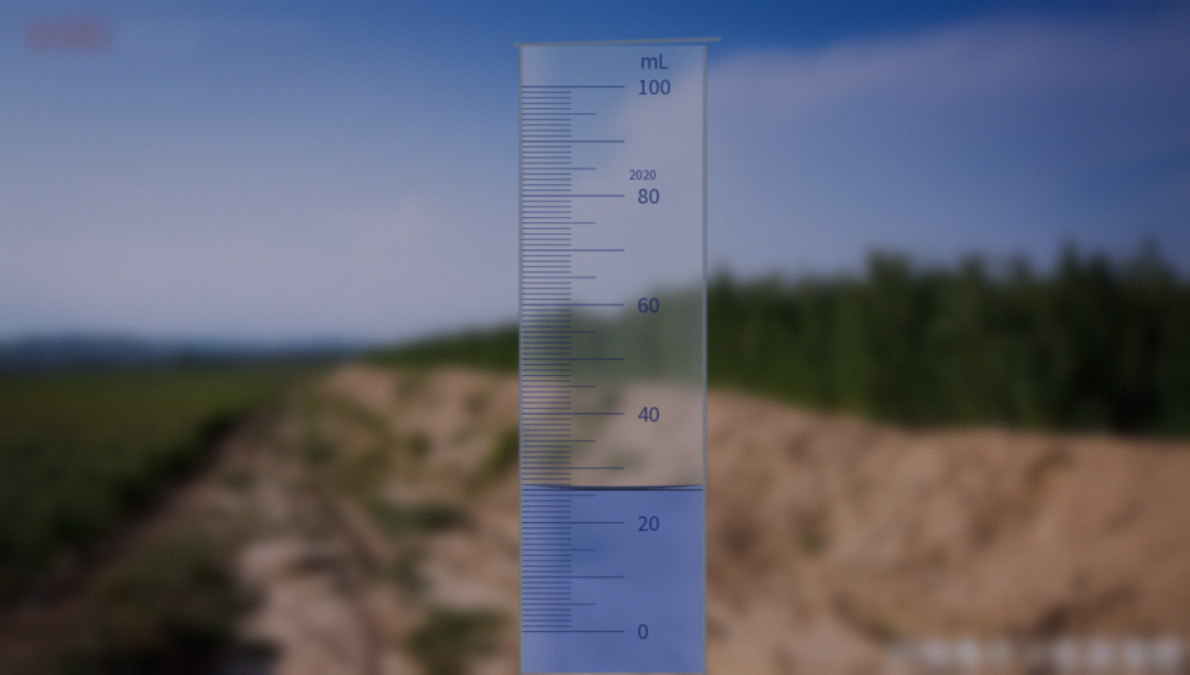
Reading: 26,mL
